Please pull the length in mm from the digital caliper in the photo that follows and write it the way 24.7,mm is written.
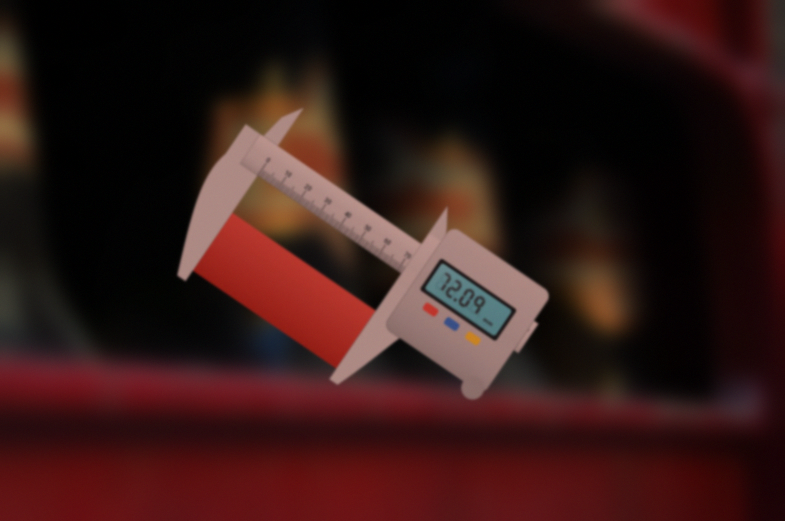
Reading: 72.09,mm
